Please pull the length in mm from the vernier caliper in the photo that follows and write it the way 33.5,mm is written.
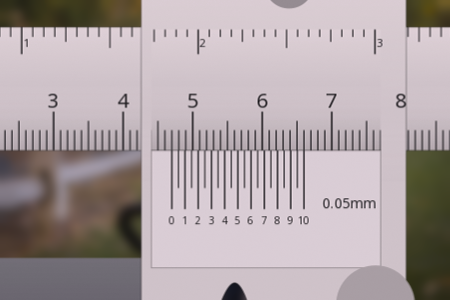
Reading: 47.0,mm
